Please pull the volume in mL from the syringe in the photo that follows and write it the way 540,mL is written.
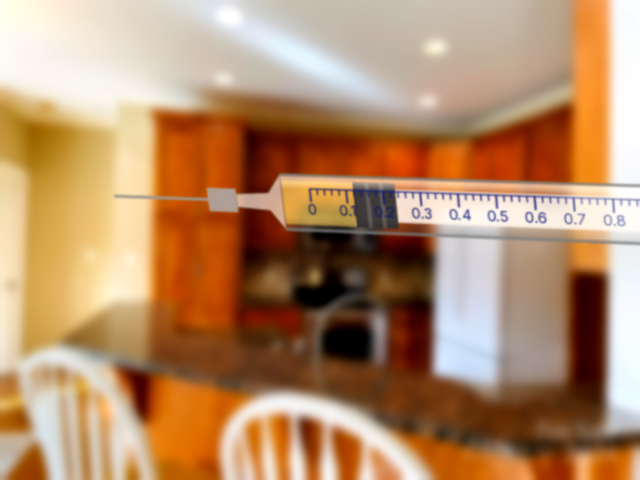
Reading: 0.12,mL
